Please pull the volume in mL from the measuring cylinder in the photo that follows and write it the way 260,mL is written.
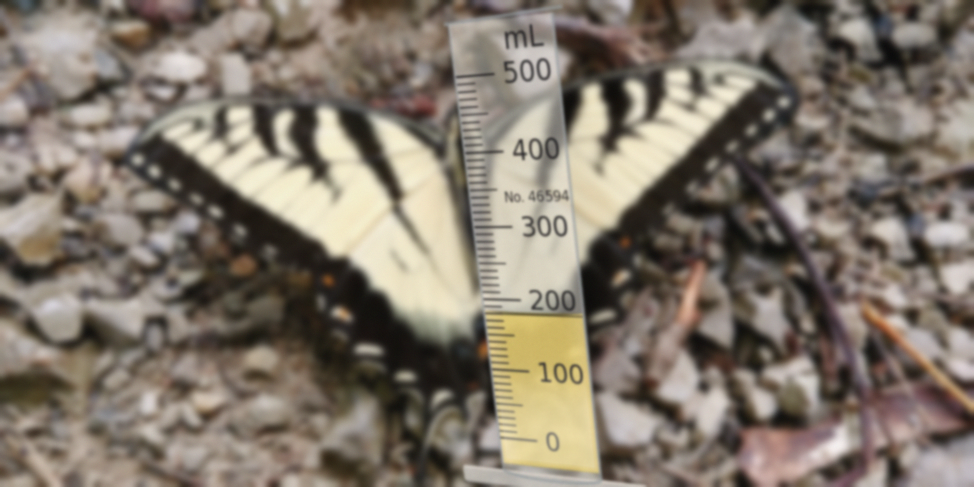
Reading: 180,mL
